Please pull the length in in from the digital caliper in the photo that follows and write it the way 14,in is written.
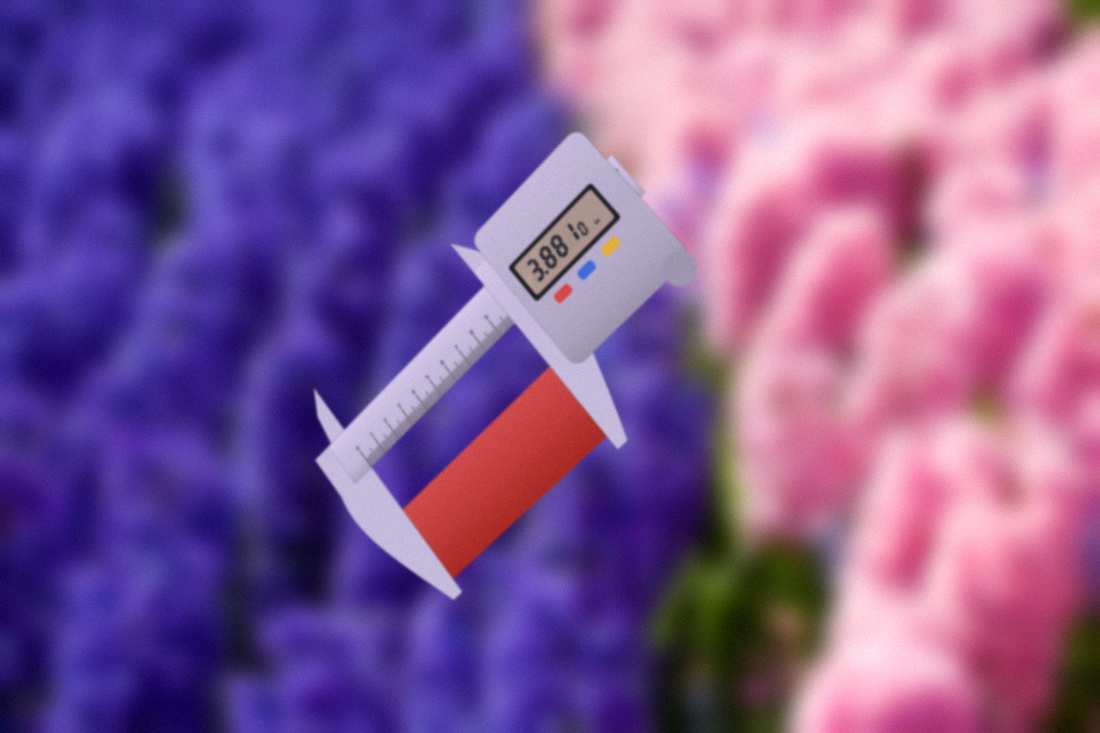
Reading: 3.8810,in
